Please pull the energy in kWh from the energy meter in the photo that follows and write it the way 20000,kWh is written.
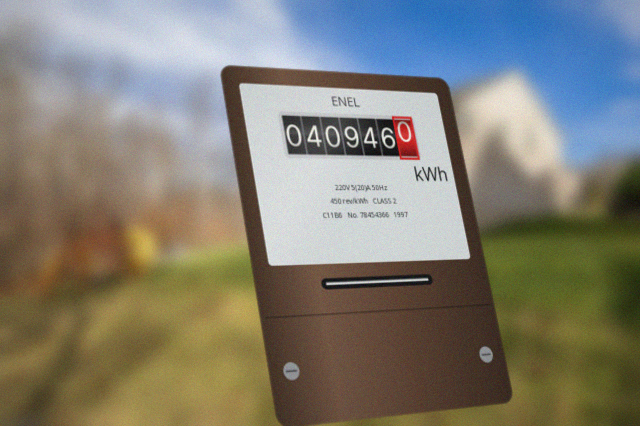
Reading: 40946.0,kWh
